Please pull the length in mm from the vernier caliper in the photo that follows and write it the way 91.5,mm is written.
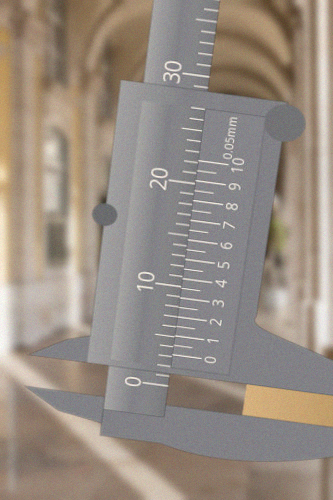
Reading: 3.2,mm
